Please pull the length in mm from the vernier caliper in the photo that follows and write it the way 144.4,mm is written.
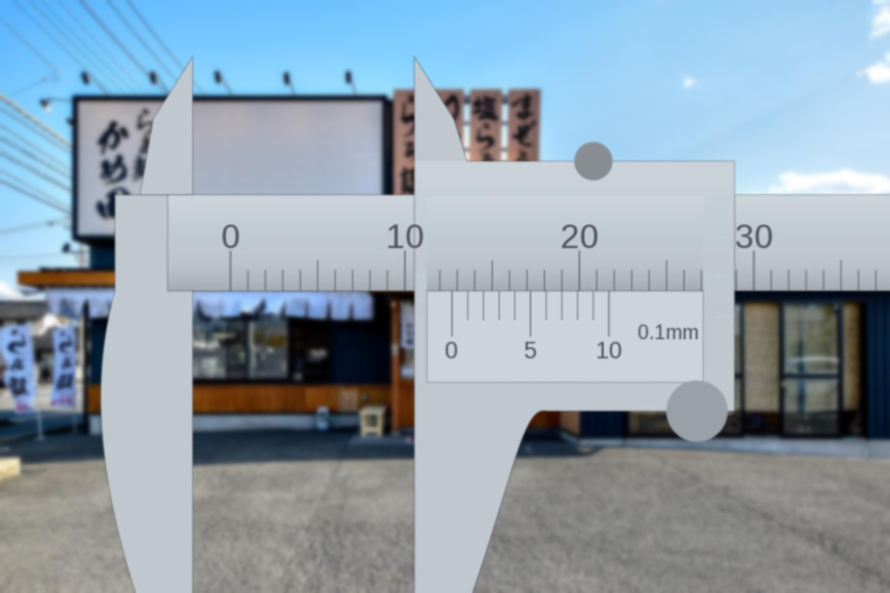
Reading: 12.7,mm
